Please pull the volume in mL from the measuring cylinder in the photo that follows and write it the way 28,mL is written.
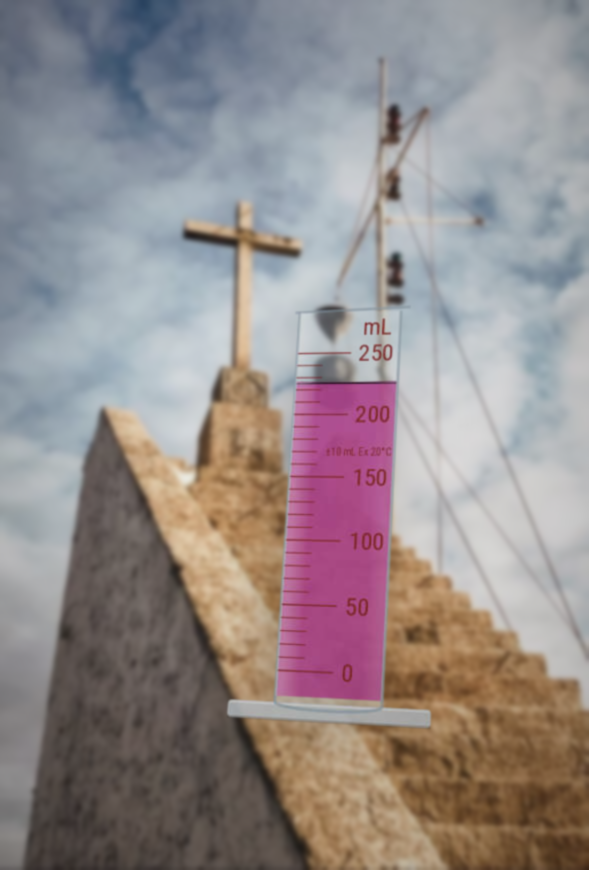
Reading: 225,mL
